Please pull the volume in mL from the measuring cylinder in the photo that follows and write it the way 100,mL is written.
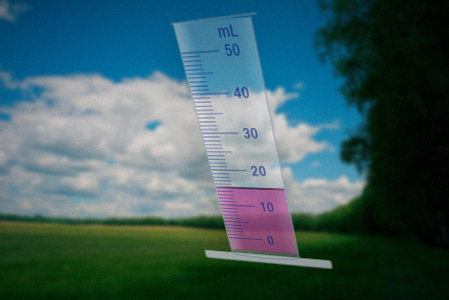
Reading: 15,mL
